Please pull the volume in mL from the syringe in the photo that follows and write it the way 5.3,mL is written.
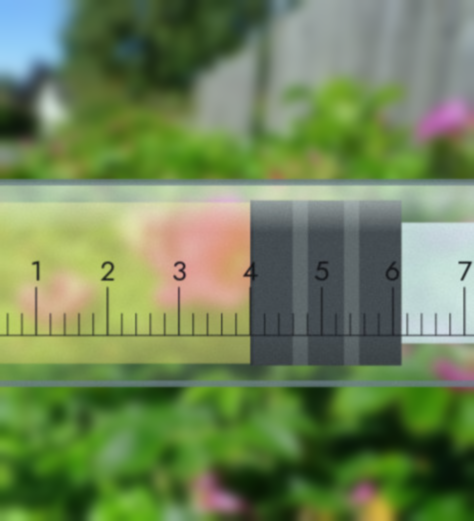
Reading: 4,mL
